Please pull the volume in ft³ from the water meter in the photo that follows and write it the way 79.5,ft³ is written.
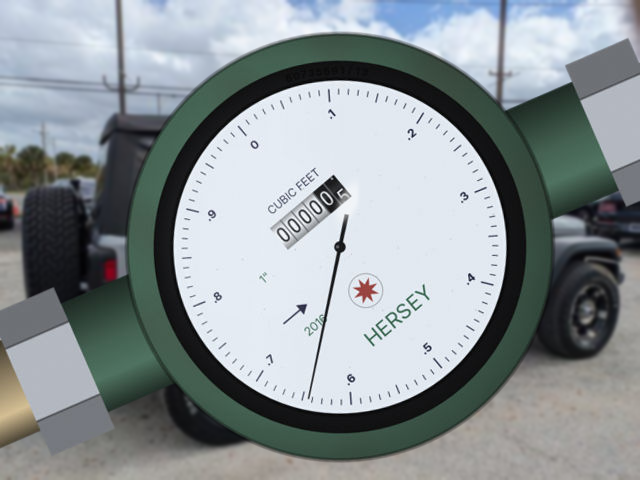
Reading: 4.64,ft³
